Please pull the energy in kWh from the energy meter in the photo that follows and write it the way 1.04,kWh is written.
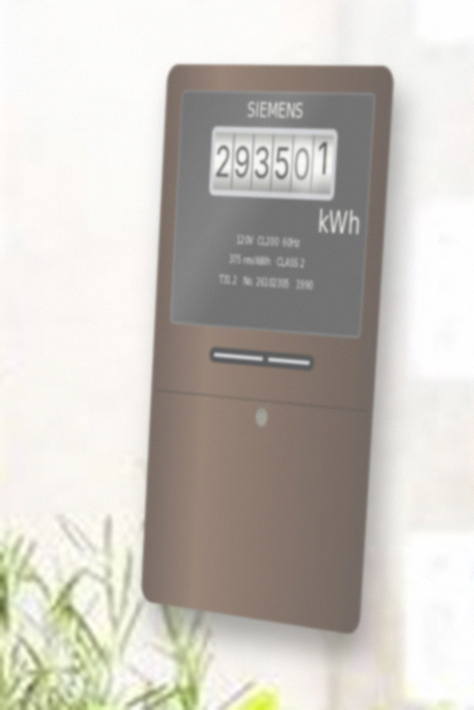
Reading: 293501,kWh
